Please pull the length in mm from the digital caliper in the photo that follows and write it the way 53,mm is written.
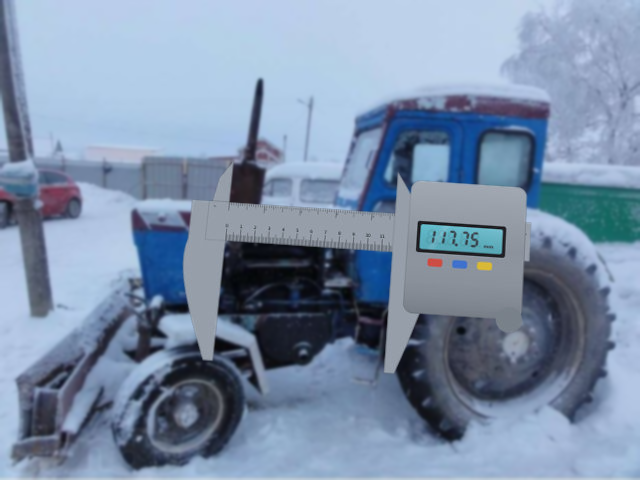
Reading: 117.75,mm
